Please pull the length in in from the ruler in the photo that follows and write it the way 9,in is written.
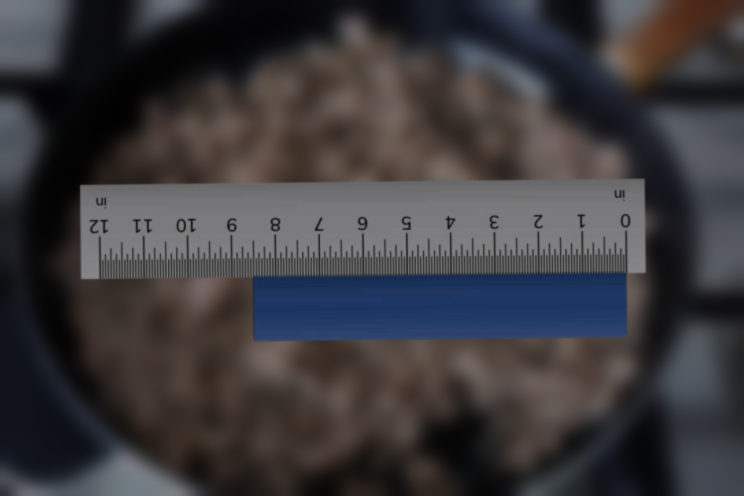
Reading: 8.5,in
